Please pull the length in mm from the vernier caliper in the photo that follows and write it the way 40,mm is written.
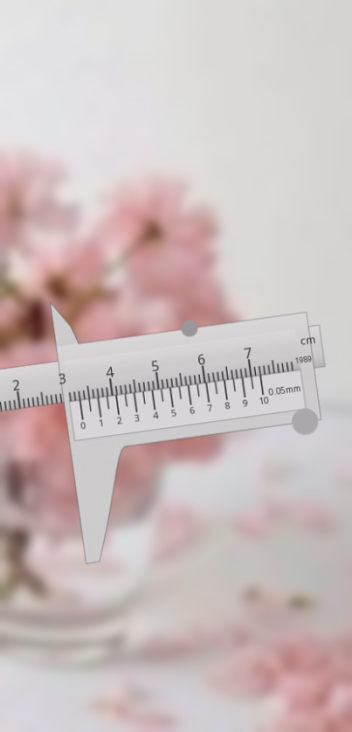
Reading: 33.0,mm
